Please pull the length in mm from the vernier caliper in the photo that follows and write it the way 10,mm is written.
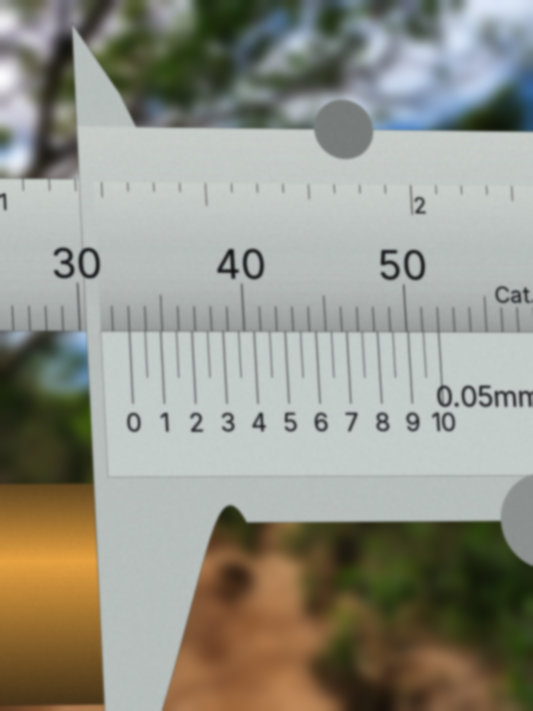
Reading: 33.0,mm
